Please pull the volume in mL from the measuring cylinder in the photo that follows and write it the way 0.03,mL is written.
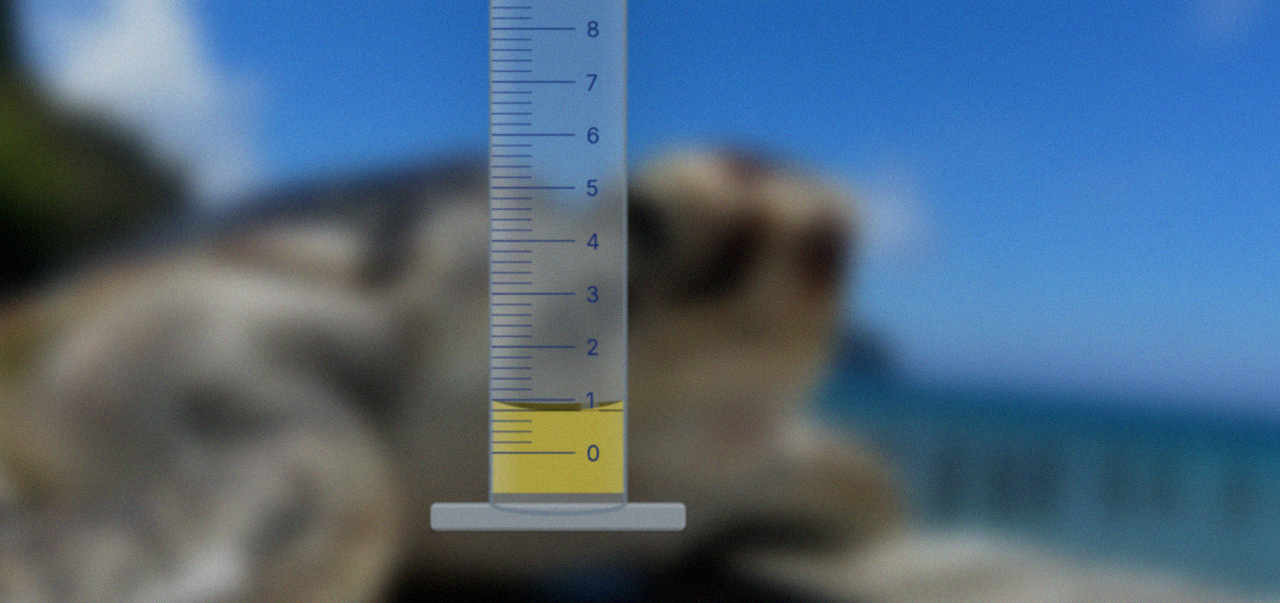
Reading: 0.8,mL
